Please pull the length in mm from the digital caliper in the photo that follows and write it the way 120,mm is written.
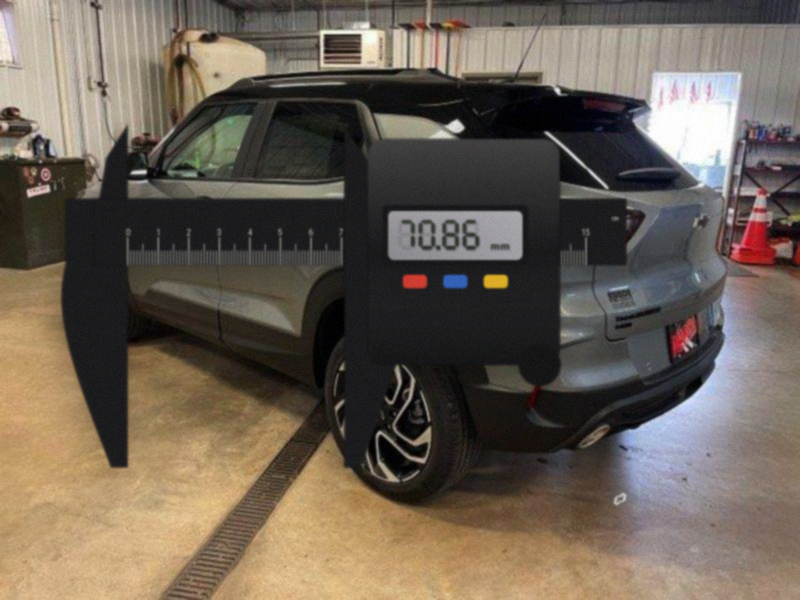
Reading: 70.86,mm
